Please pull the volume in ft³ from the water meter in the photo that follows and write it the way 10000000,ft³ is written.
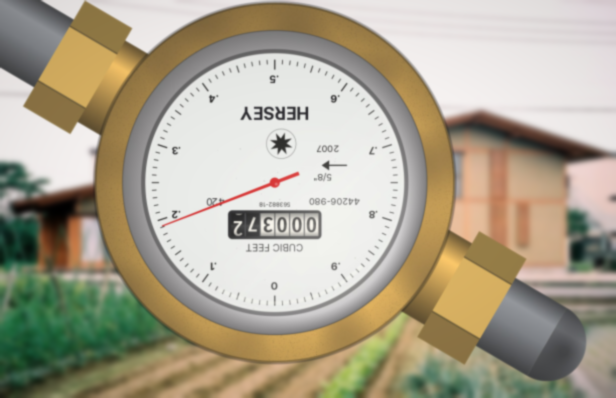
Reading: 372.19,ft³
